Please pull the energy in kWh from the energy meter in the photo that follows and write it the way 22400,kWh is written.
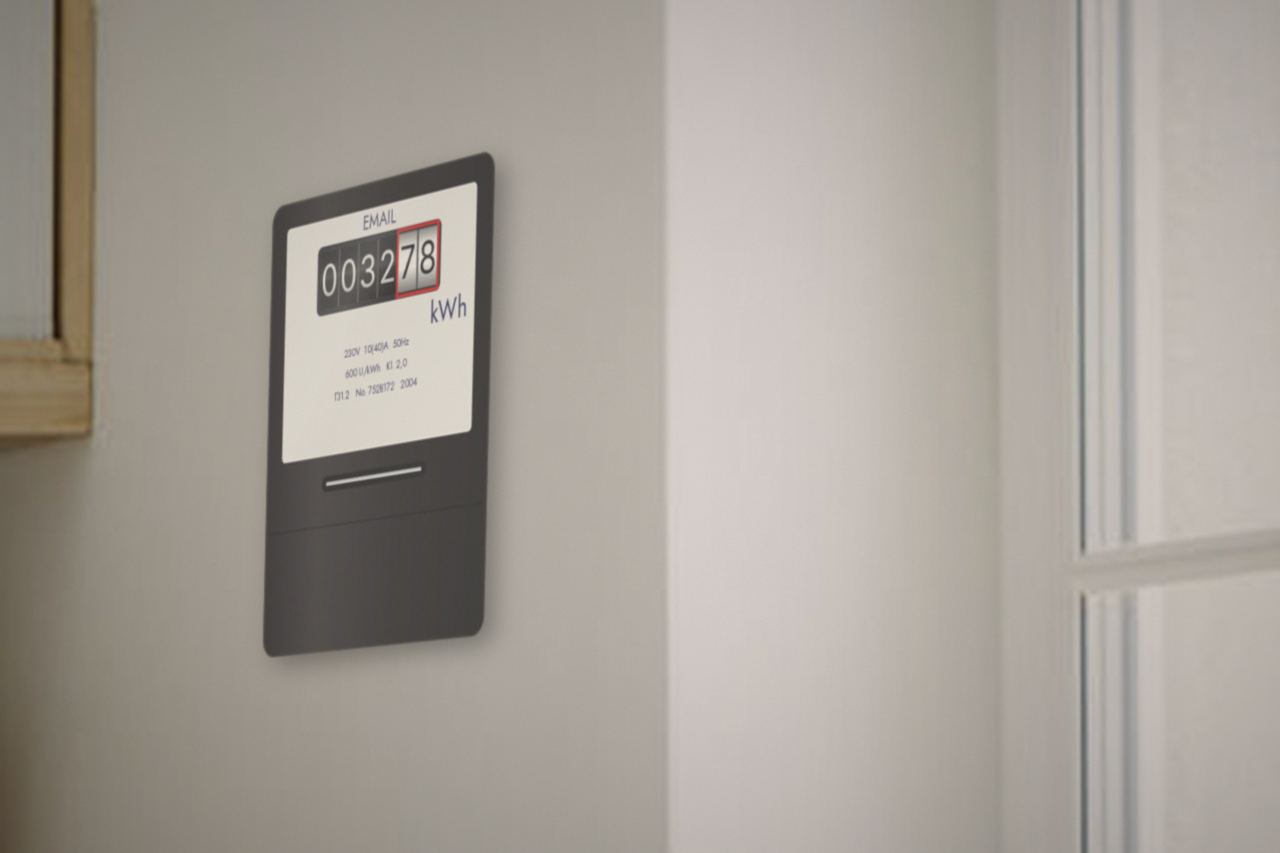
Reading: 32.78,kWh
